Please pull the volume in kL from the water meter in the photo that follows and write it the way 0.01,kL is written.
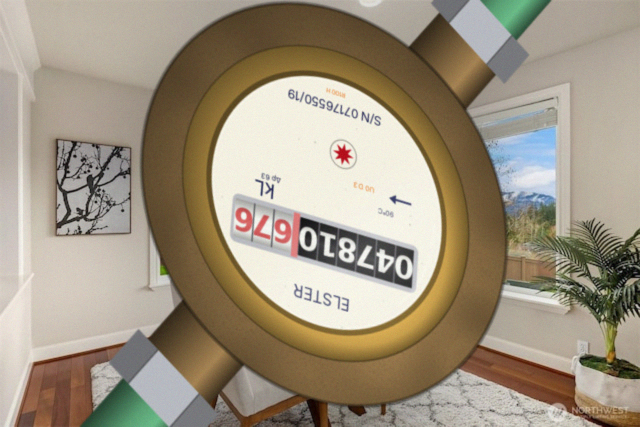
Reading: 47810.676,kL
